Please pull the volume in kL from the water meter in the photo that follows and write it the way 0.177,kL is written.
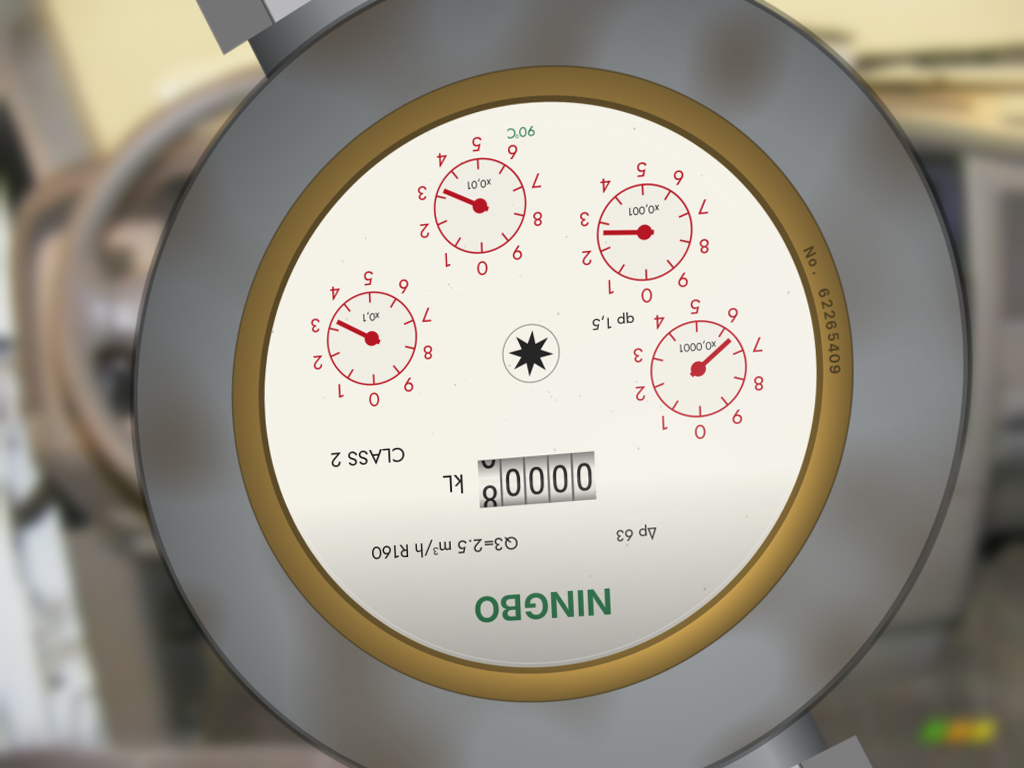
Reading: 8.3326,kL
